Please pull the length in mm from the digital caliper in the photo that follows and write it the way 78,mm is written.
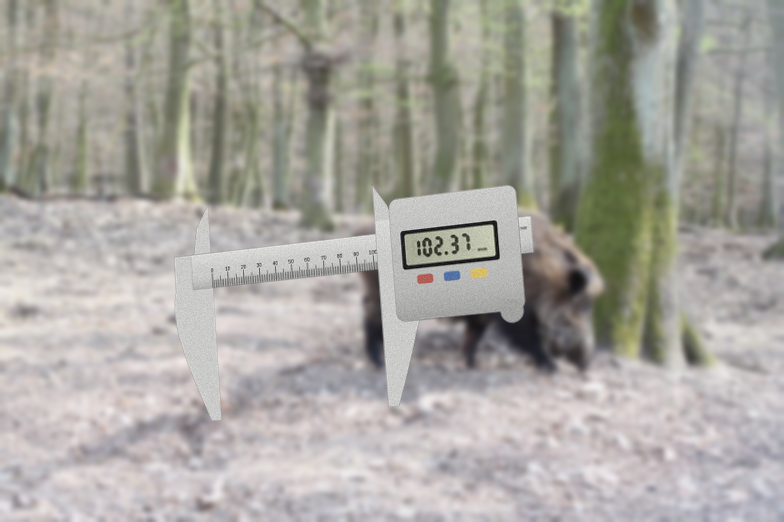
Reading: 102.37,mm
